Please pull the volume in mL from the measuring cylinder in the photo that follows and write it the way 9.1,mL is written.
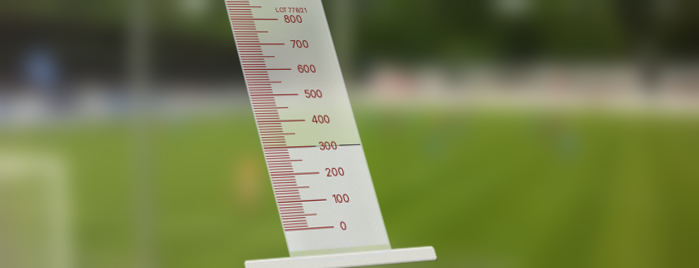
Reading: 300,mL
